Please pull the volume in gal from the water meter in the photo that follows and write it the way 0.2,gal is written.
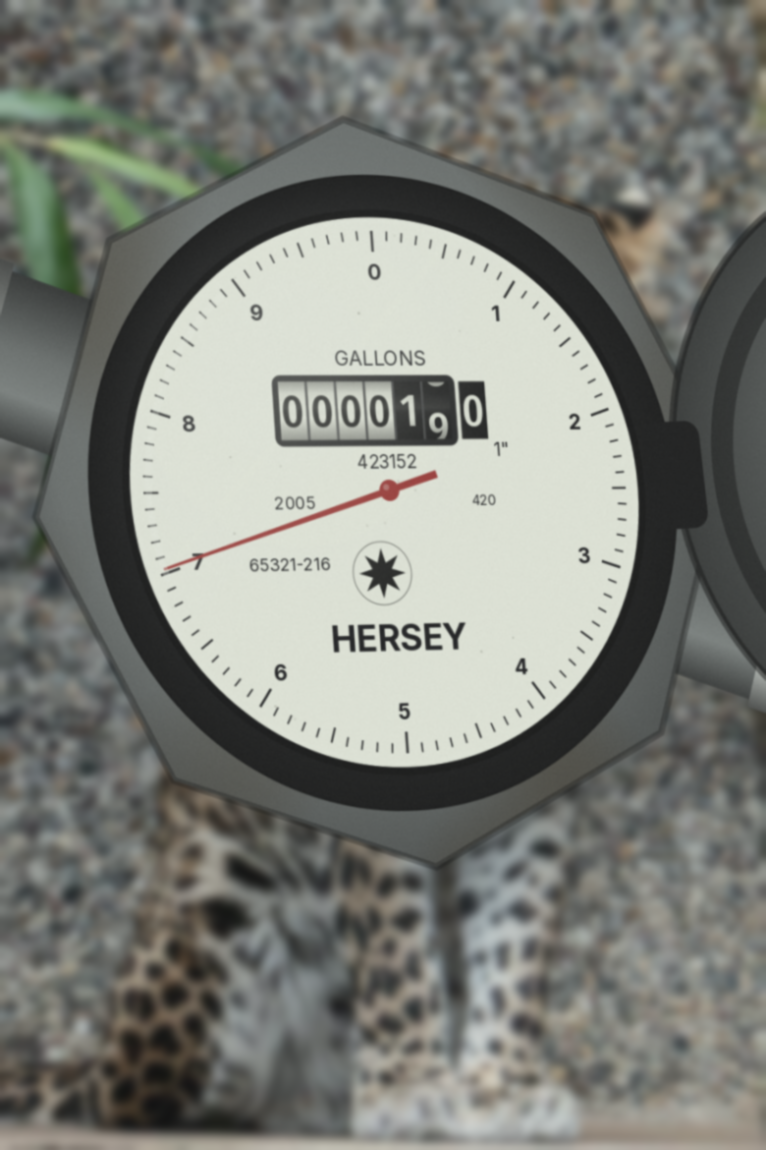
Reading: 187.0,gal
